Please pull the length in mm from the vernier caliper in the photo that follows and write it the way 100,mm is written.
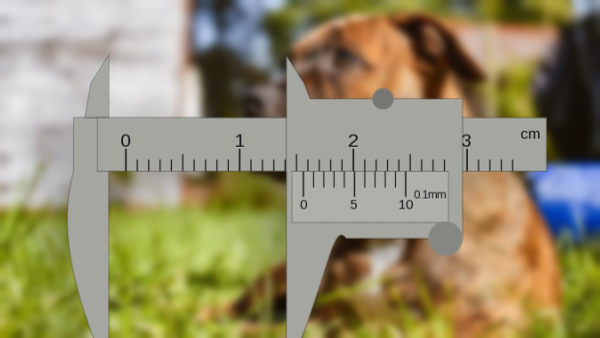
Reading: 15.6,mm
